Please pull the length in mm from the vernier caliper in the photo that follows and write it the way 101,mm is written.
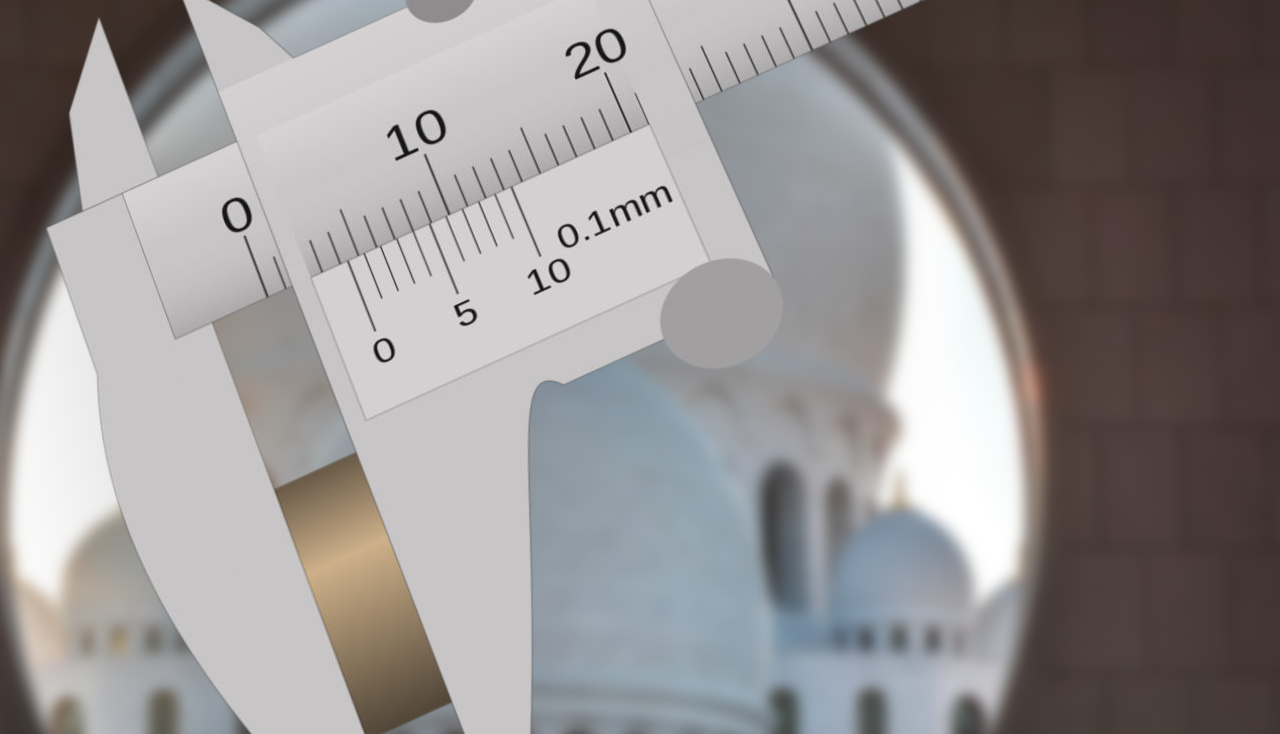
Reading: 4.4,mm
